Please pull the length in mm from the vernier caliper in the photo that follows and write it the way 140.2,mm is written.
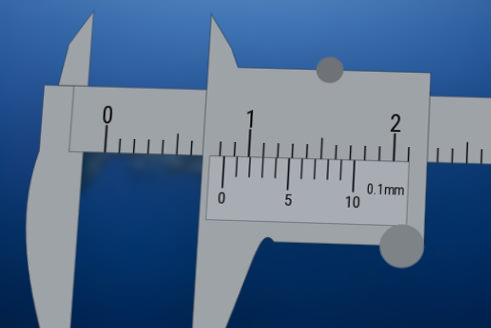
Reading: 8.3,mm
